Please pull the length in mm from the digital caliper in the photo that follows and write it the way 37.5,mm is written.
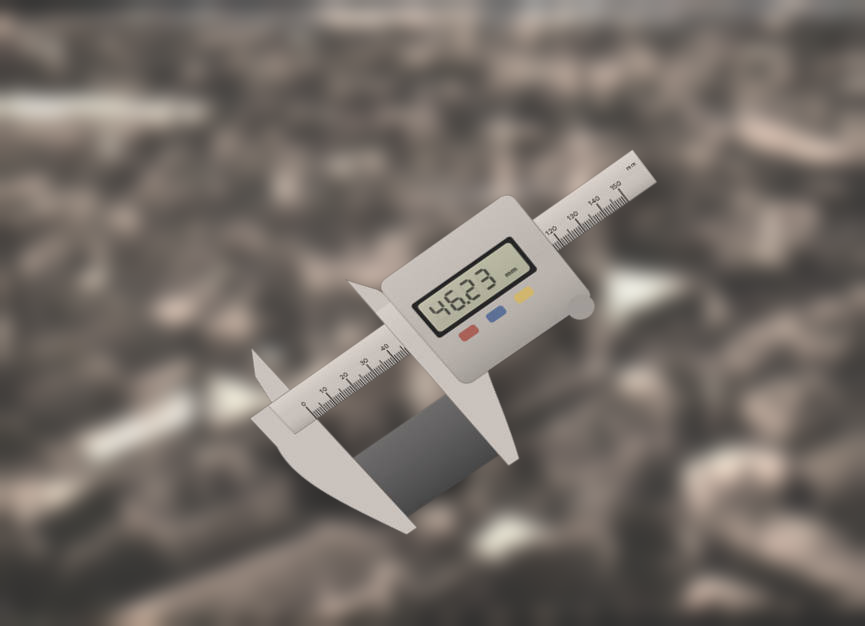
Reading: 46.23,mm
